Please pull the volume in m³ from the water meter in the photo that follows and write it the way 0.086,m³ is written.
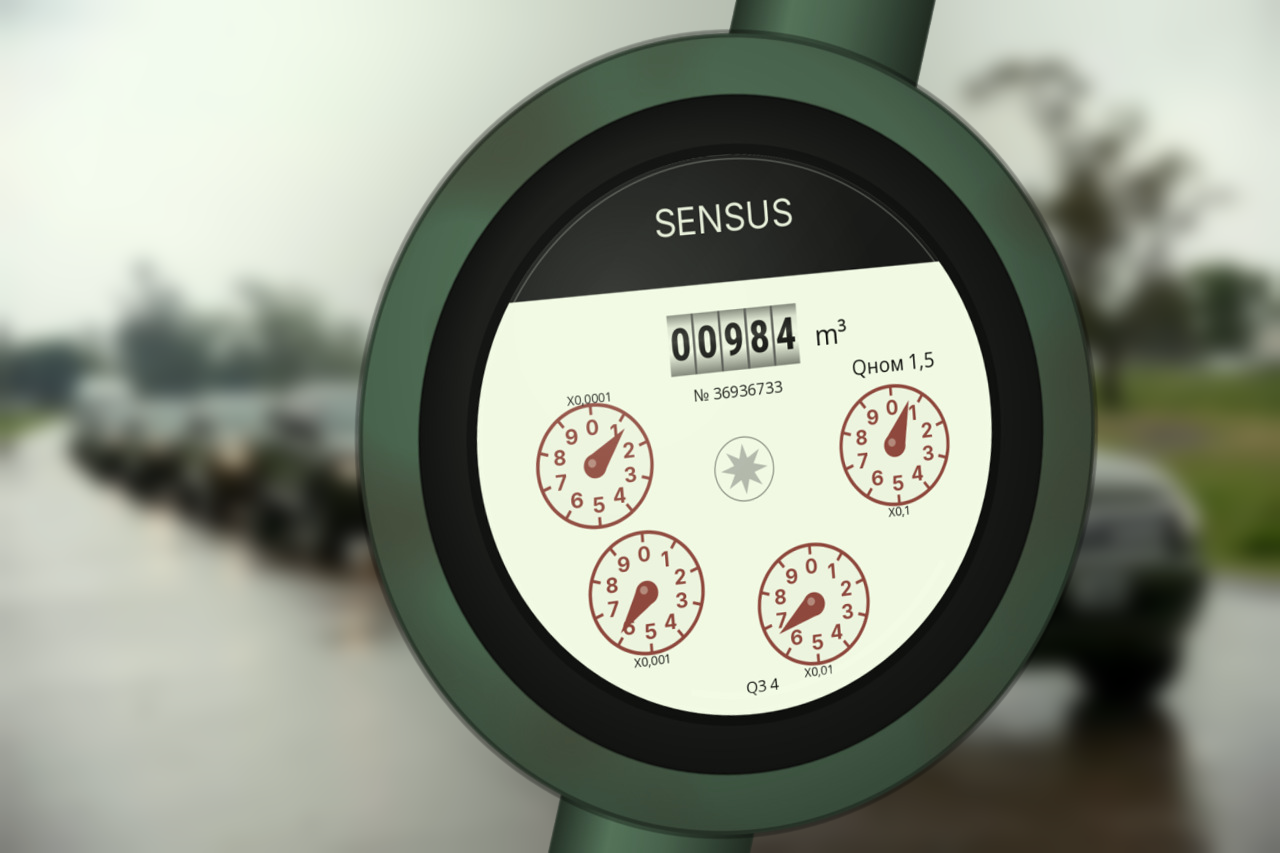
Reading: 984.0661,m³
